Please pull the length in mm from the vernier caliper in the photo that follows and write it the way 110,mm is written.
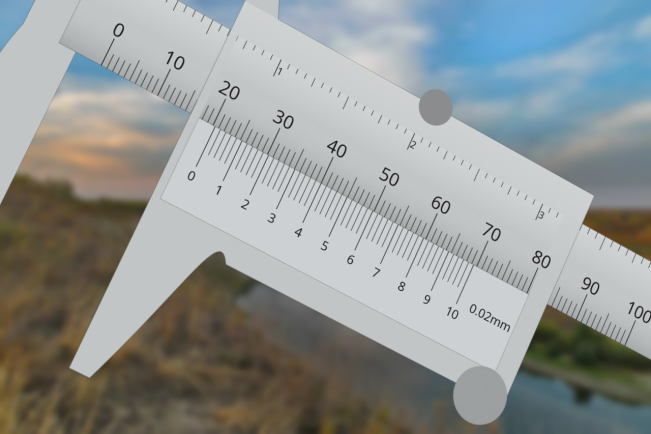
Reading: 20.4,mm
